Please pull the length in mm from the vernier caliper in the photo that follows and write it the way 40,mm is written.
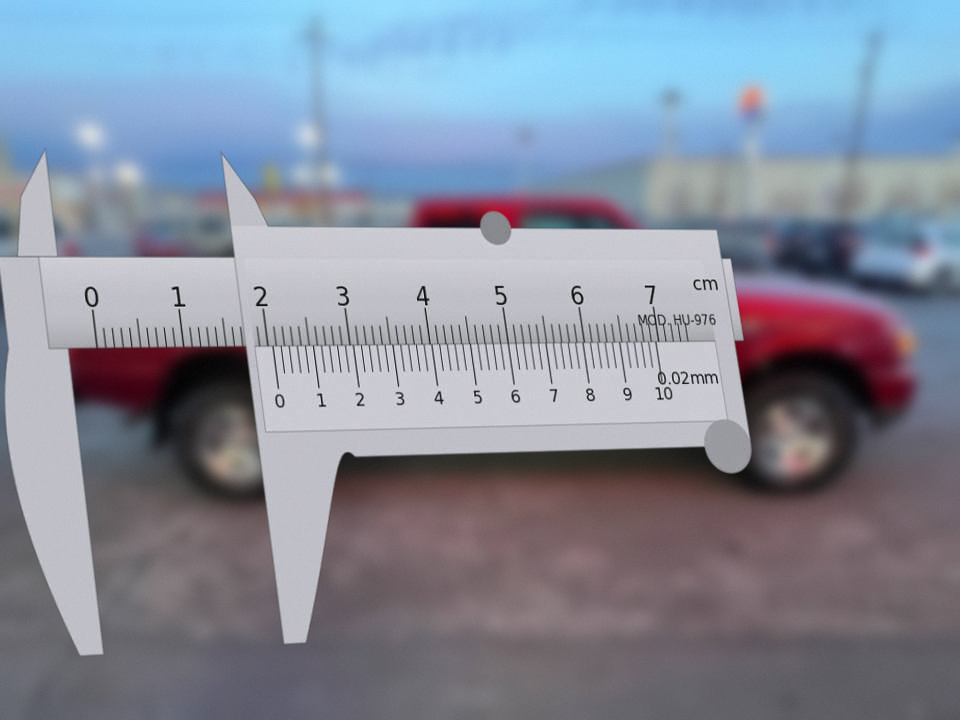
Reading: 20.6,mm
